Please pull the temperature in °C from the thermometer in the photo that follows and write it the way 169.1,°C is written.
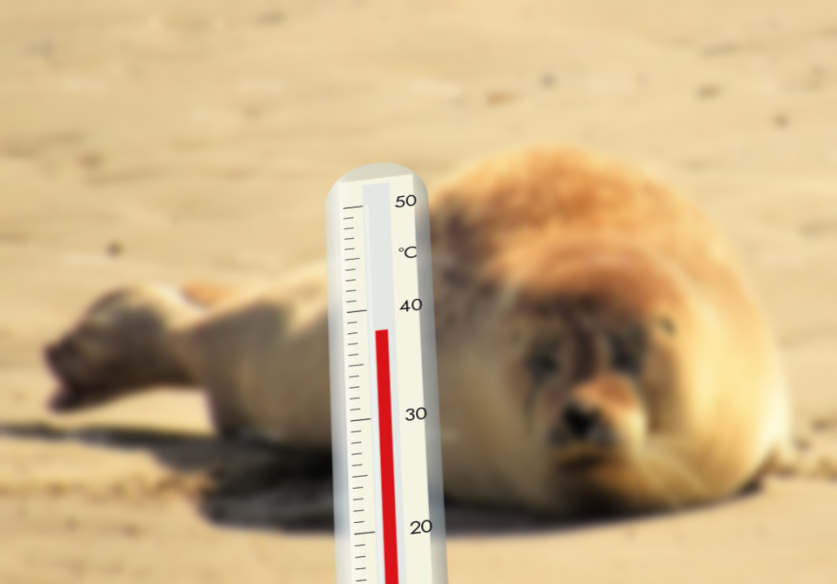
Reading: 38,°C
